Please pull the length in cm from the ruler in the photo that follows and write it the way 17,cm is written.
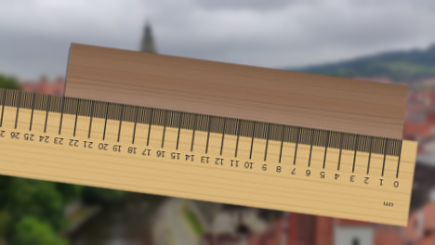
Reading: 23,cm
